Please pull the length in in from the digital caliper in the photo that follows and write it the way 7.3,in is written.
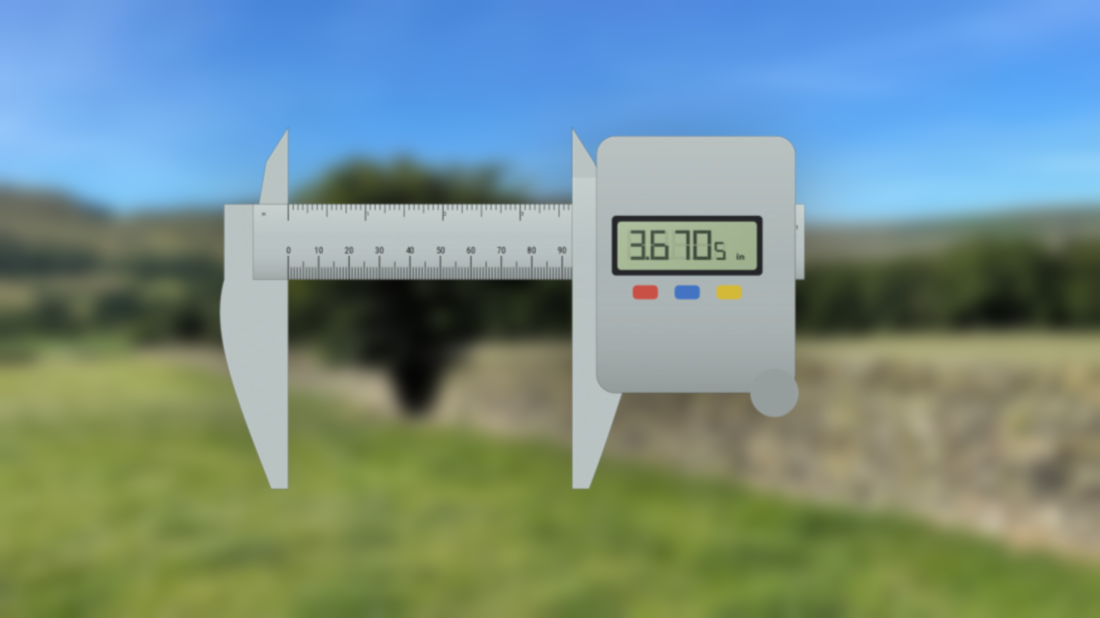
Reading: 3.6705,in
